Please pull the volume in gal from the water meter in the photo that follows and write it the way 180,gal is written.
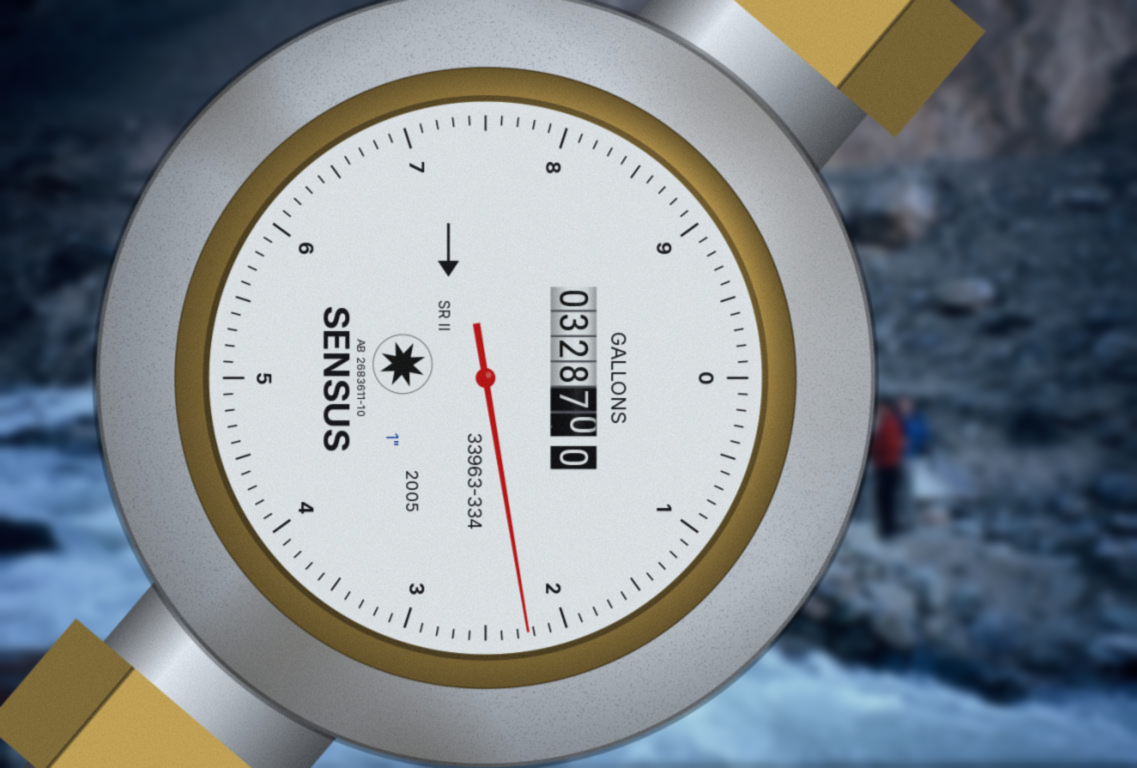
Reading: 328702.2,gal
